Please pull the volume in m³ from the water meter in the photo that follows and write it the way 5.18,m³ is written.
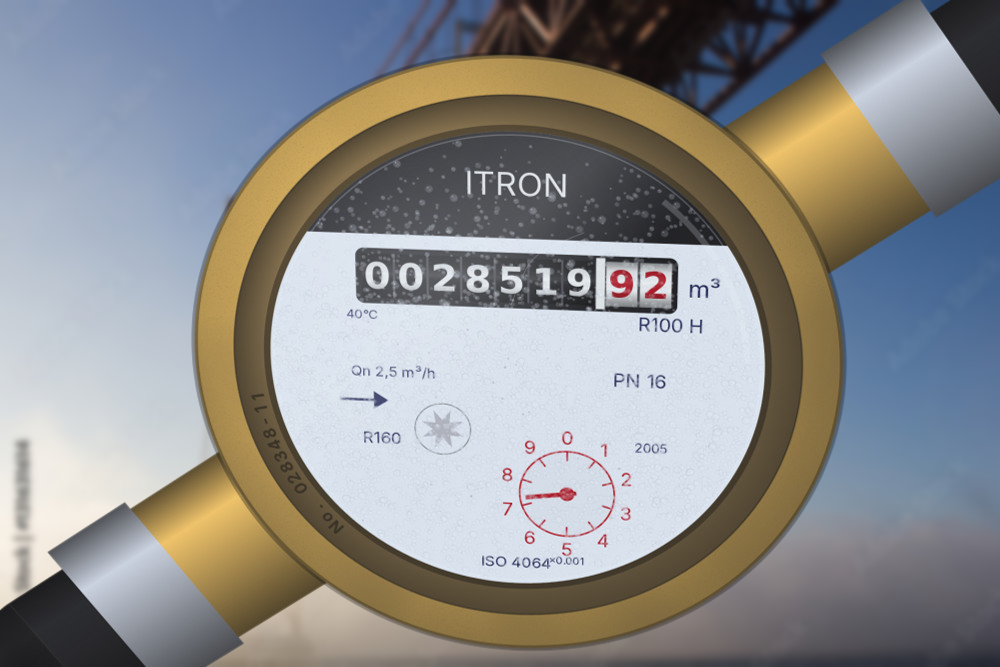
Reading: 28519.927,m³
